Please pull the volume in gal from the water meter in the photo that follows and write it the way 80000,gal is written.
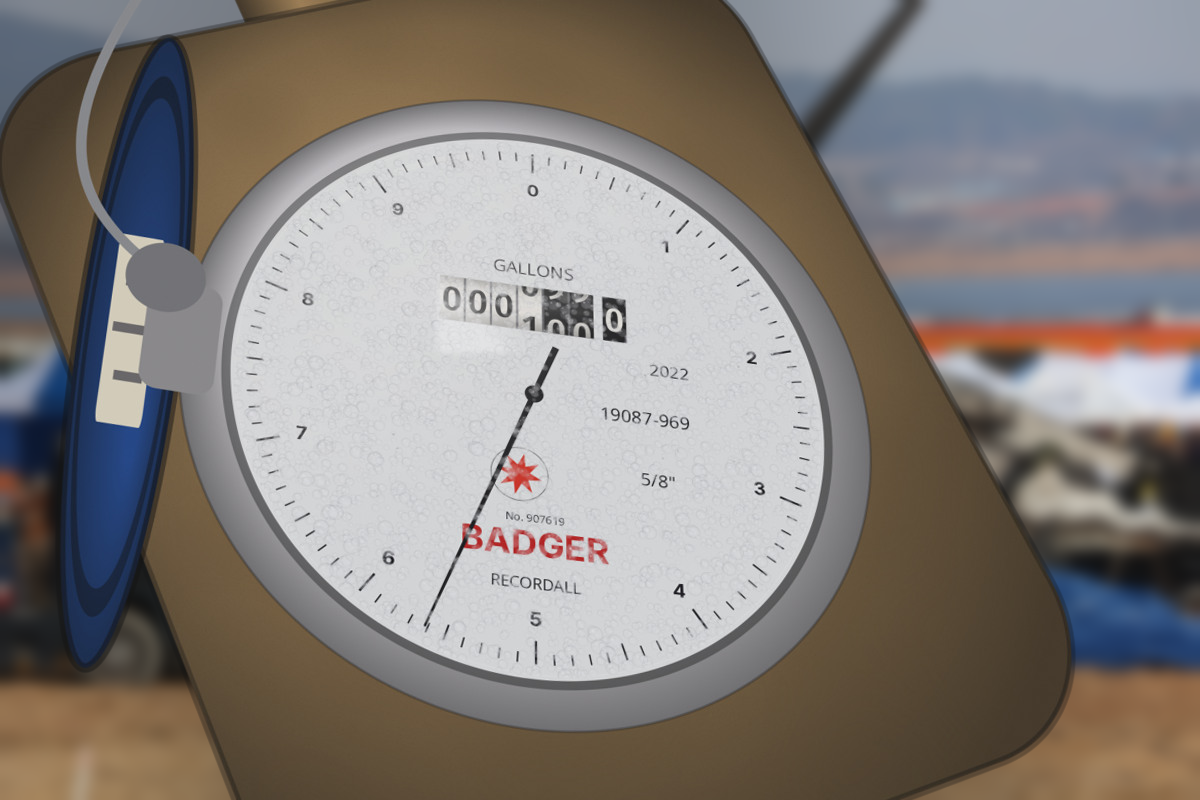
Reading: 995.6,gal
